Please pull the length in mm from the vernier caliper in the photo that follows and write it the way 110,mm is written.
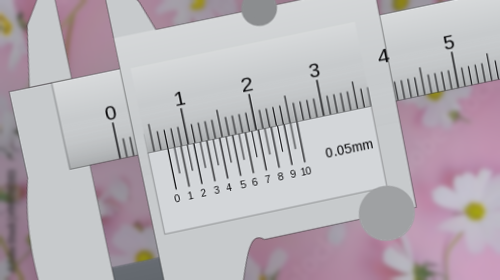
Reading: 7.0,mm
